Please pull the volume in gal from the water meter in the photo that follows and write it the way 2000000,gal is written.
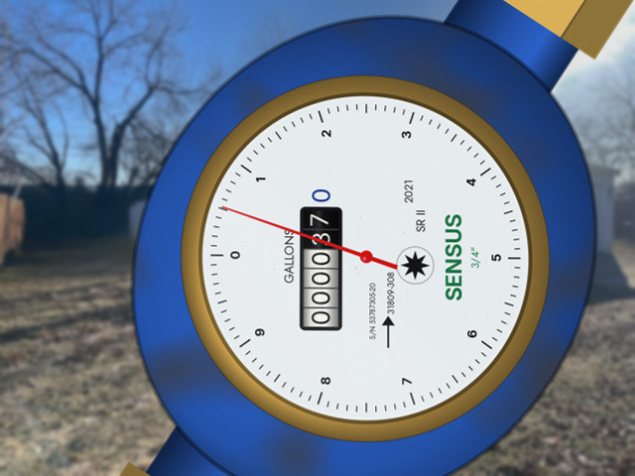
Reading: 370.5,gal
